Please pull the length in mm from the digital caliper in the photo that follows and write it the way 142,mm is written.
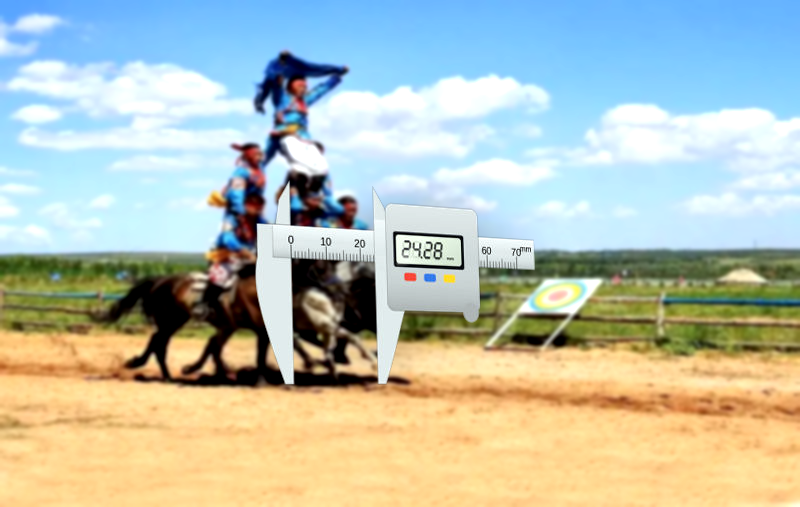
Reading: 24.28,mm
